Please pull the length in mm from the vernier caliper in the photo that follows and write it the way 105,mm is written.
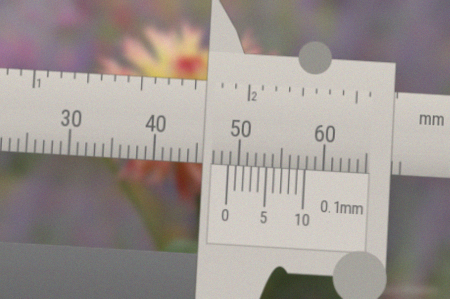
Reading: 48.8,mm
